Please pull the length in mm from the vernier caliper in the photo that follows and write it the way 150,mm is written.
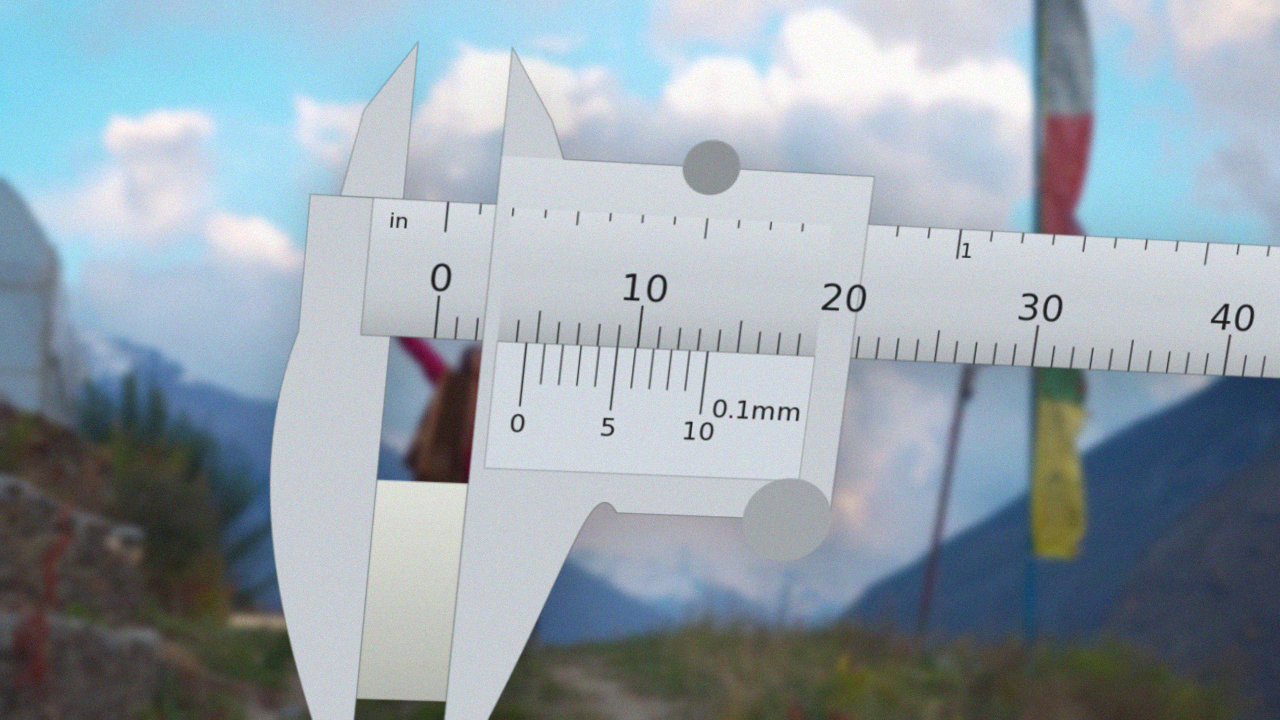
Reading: 4.5,mm
